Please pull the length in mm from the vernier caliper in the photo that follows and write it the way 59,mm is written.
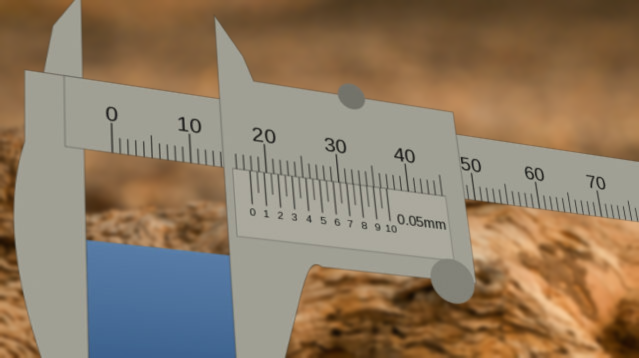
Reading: 17.8,mm
